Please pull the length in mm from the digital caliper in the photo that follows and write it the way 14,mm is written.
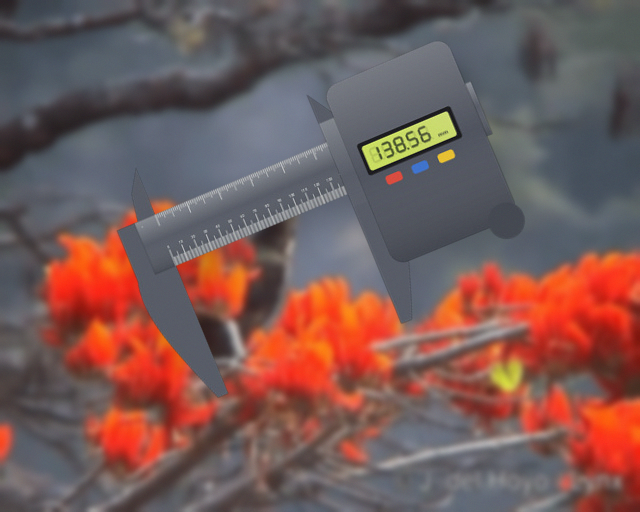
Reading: 138.56,mm
